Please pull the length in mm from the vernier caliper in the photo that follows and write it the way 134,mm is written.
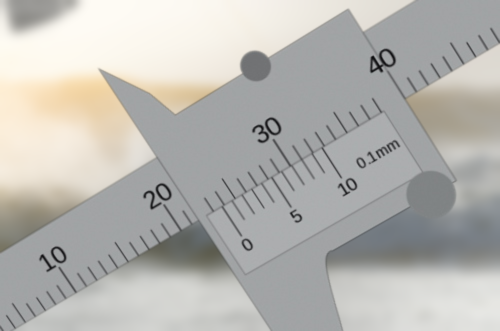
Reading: 23.8,mm
